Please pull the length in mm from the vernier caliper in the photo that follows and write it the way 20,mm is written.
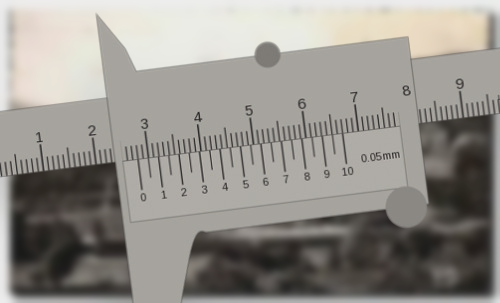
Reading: 28.0,mm
